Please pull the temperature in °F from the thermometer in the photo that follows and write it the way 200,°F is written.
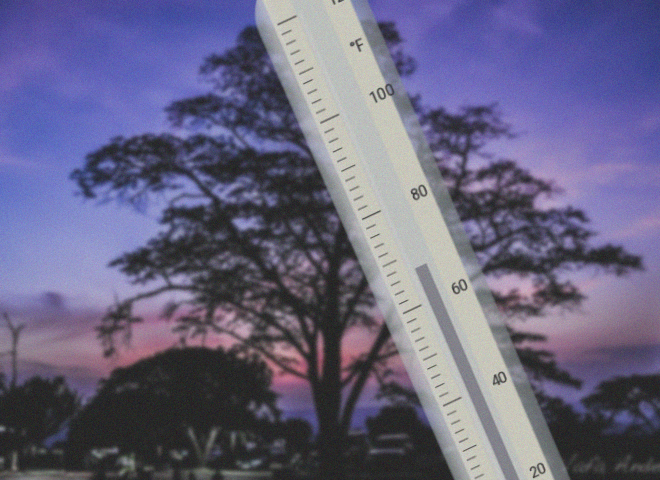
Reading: 67,°F
